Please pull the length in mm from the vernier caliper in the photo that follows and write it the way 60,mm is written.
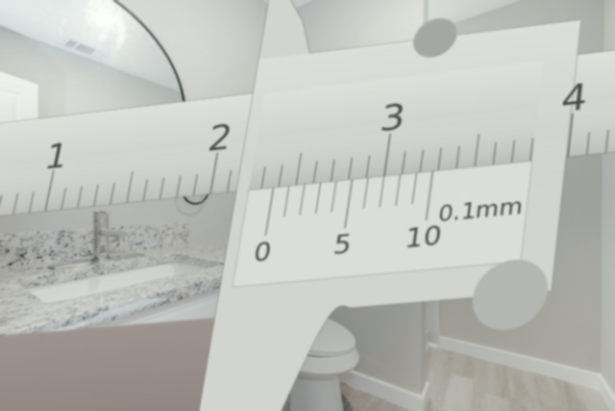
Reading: 23.7,mm
